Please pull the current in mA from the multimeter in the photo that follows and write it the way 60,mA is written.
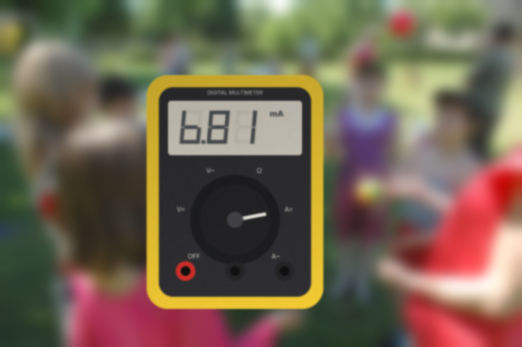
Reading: 6.81,mA
